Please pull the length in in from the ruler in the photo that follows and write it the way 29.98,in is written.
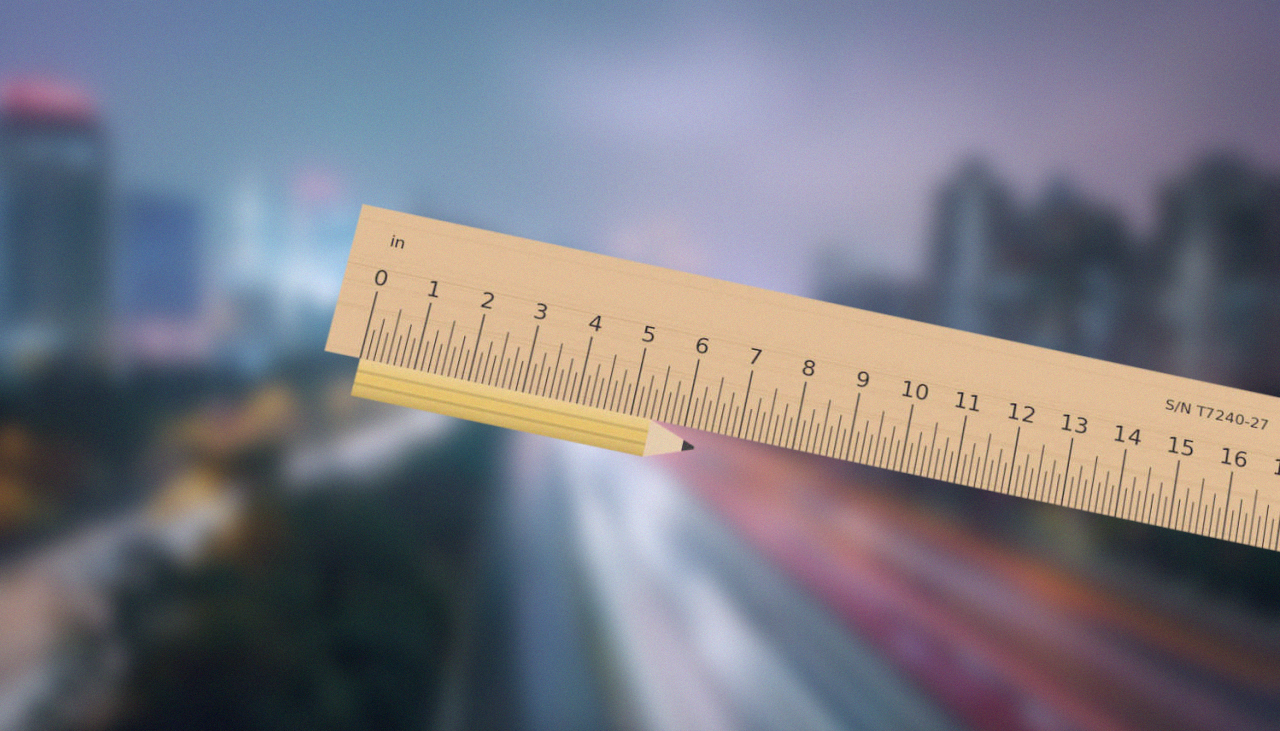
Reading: 6.25,in
